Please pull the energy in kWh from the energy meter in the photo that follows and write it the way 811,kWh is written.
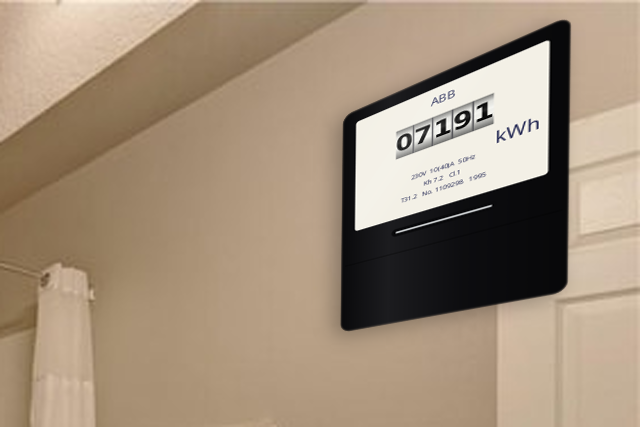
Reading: 7191,kWh
